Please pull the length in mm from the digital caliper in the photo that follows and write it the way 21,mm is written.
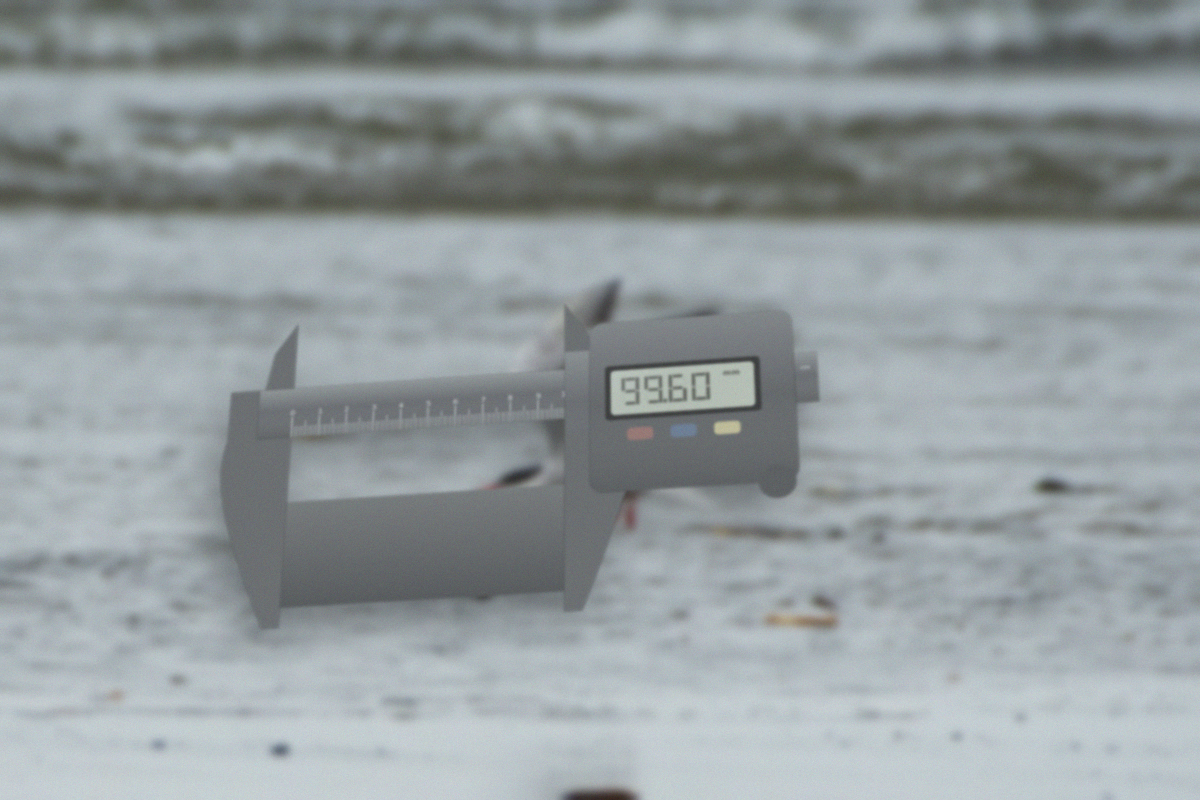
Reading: 99.60,mm
